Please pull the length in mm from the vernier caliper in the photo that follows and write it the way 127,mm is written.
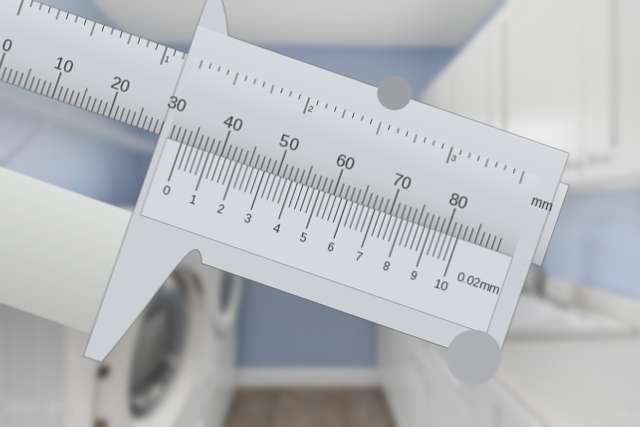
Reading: 33.0,mm
